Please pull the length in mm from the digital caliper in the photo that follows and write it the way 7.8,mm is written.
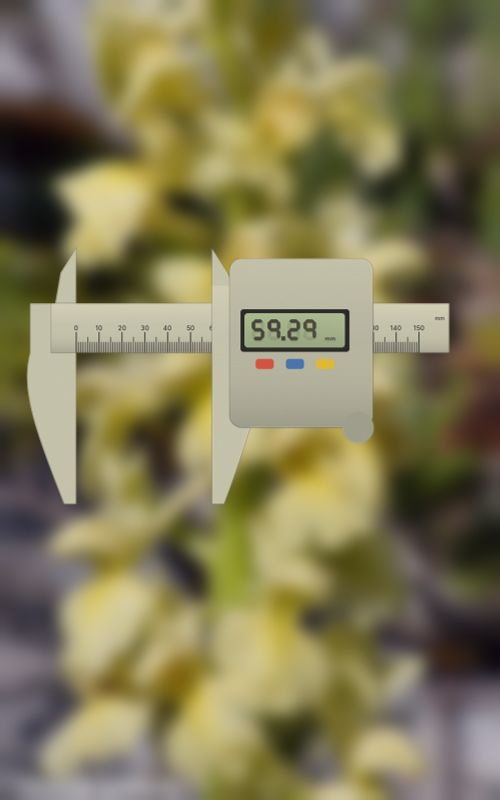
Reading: 59.29,mm
